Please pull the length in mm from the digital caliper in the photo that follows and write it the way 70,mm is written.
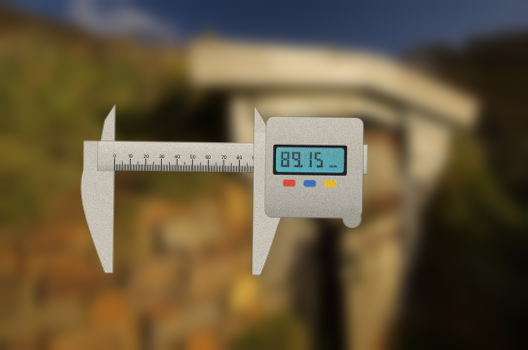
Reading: 89.15,mm
